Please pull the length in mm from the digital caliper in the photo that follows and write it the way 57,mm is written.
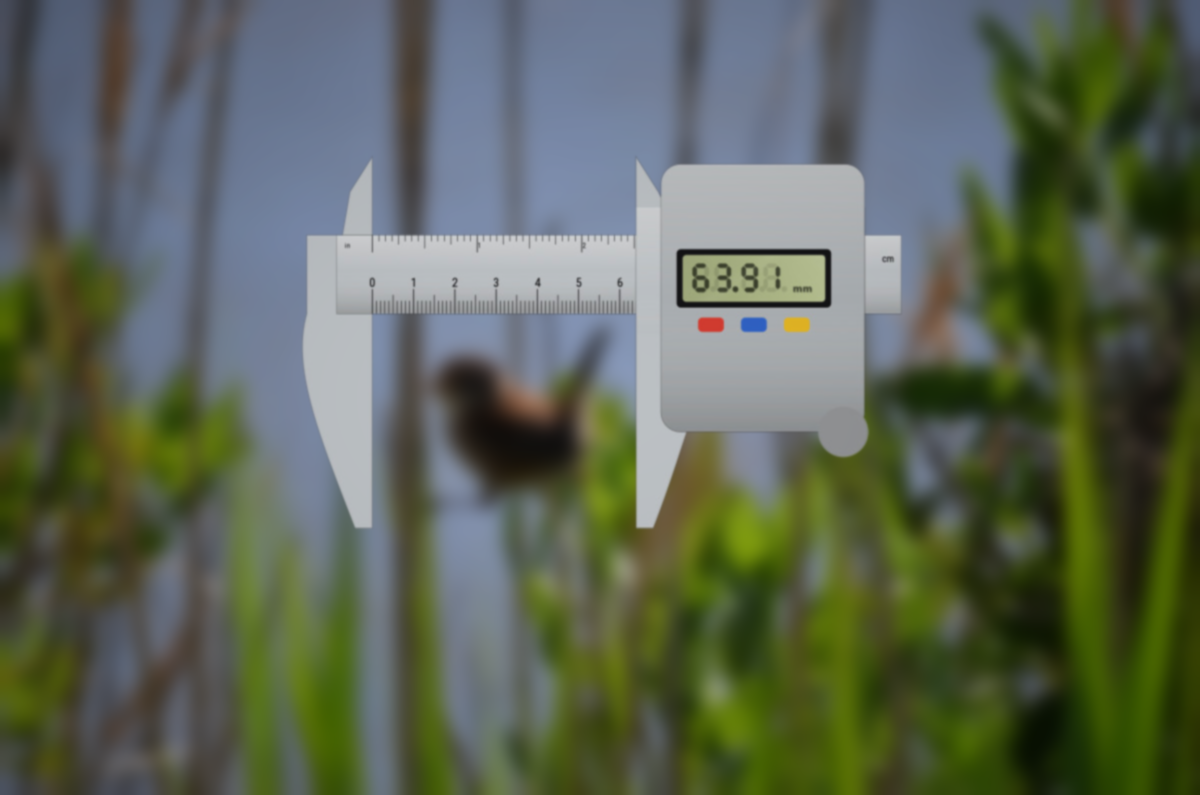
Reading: 63.91,mm
